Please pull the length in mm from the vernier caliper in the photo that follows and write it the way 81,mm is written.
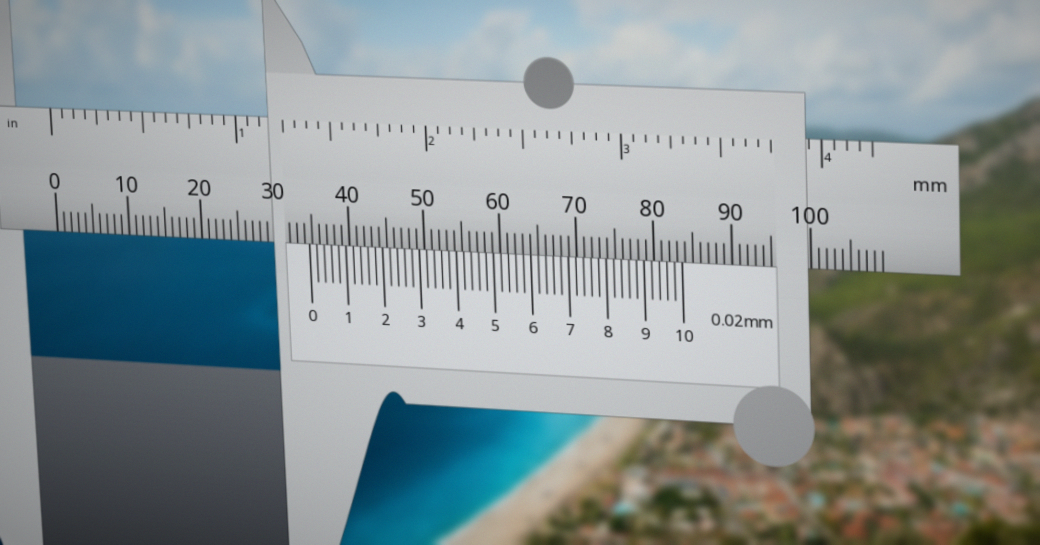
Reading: 34.6,mm
